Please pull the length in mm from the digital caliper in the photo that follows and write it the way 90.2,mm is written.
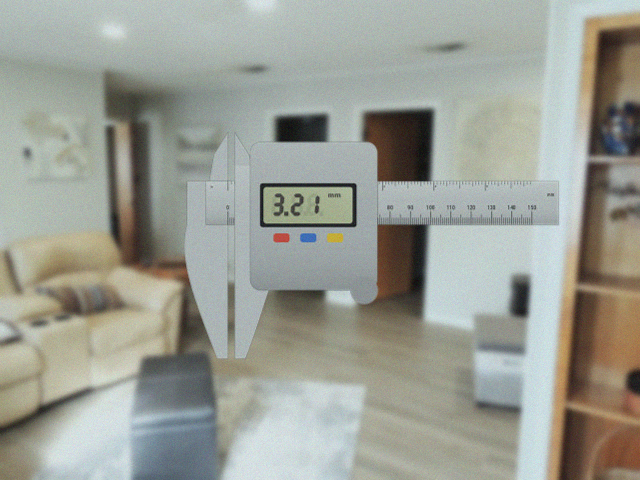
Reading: 3.21,mm
